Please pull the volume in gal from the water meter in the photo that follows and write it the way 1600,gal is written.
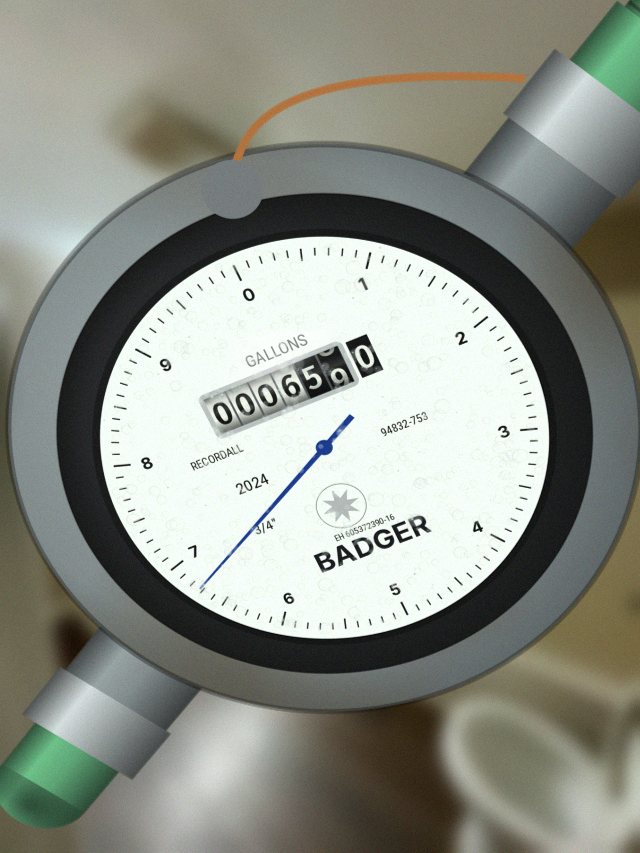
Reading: 6586.7,gal
